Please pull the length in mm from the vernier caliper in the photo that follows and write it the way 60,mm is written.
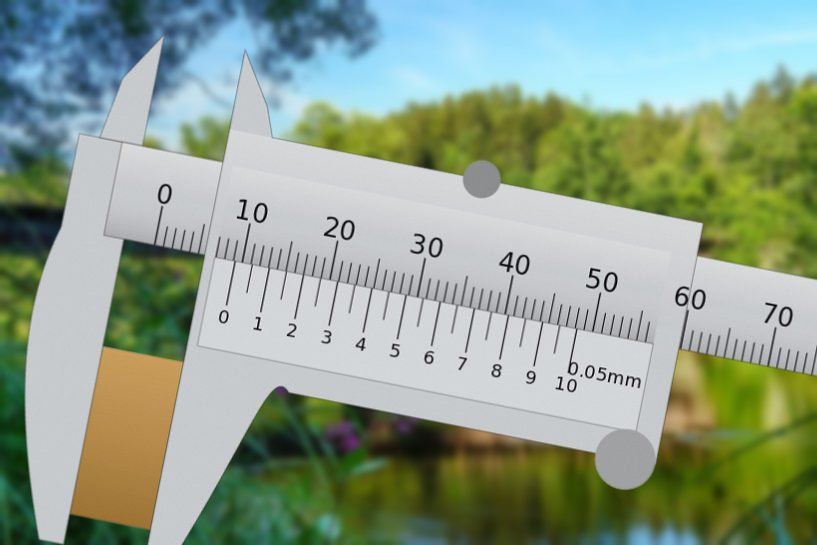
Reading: 9.2,mm
